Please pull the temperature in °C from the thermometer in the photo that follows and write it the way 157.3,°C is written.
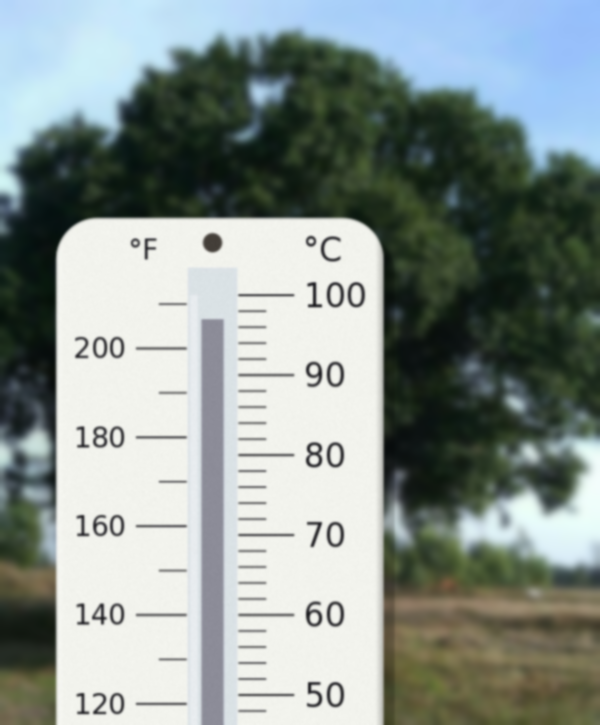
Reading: 97,°C
